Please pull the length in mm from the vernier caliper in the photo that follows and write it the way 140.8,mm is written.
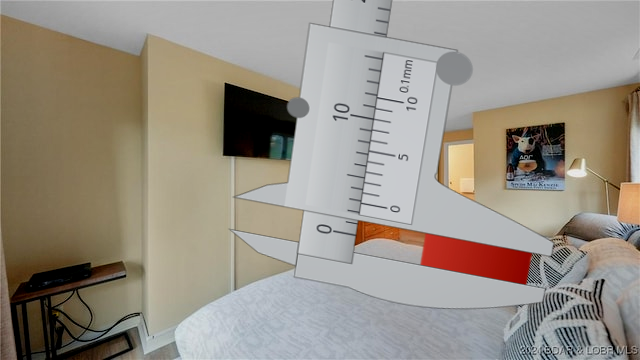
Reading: 2.8,mm
